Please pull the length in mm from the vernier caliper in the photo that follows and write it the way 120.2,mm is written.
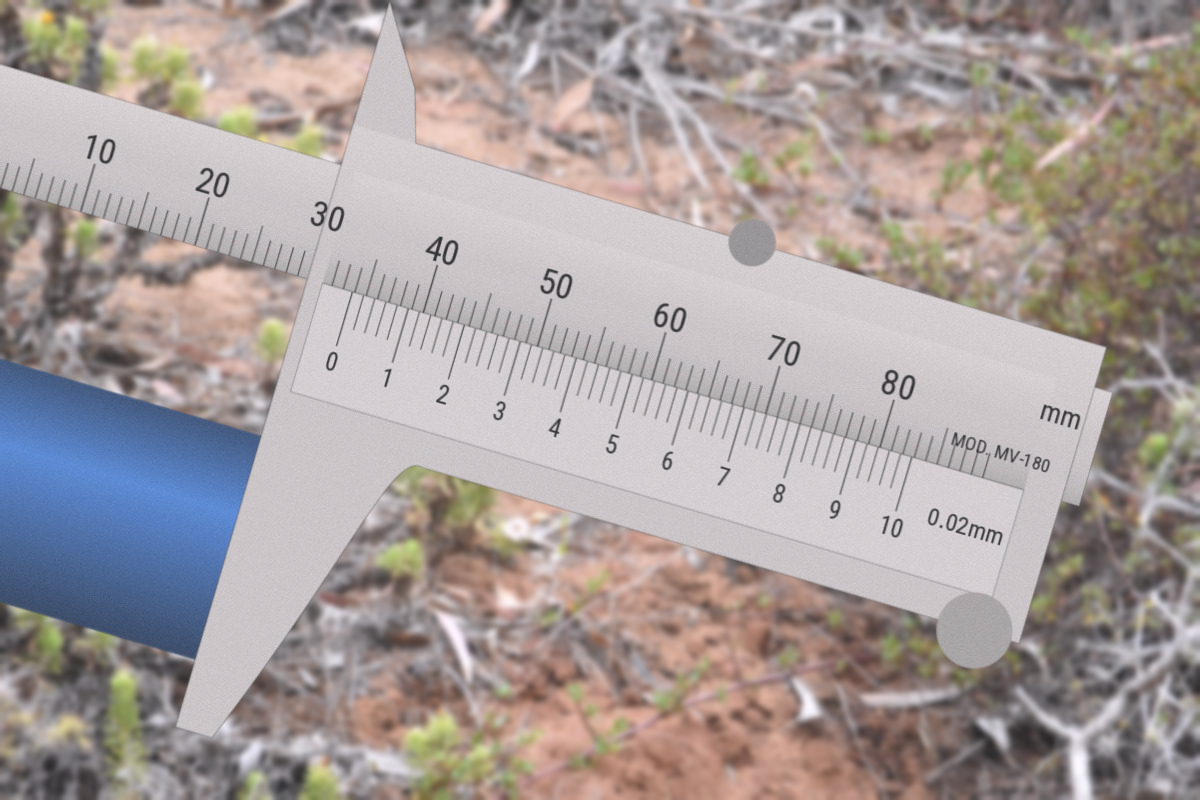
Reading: 33.8,mm
